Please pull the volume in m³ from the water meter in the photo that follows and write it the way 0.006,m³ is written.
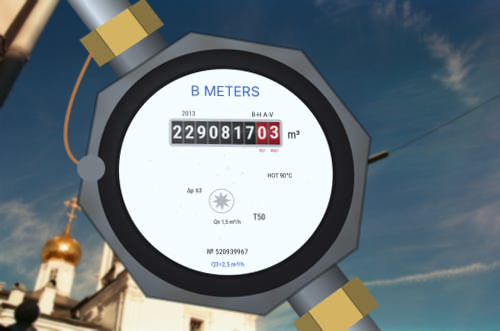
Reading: 2290817.03,m³
